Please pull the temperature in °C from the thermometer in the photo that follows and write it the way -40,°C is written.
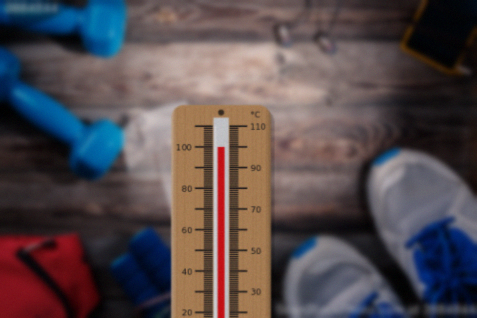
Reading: 100,°C
